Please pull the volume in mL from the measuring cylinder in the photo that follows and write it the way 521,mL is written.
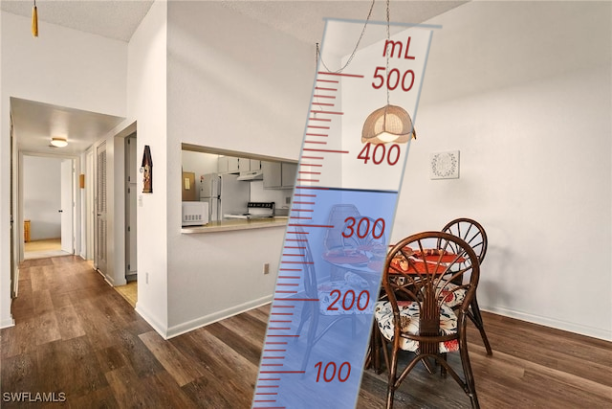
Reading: 350,mL
